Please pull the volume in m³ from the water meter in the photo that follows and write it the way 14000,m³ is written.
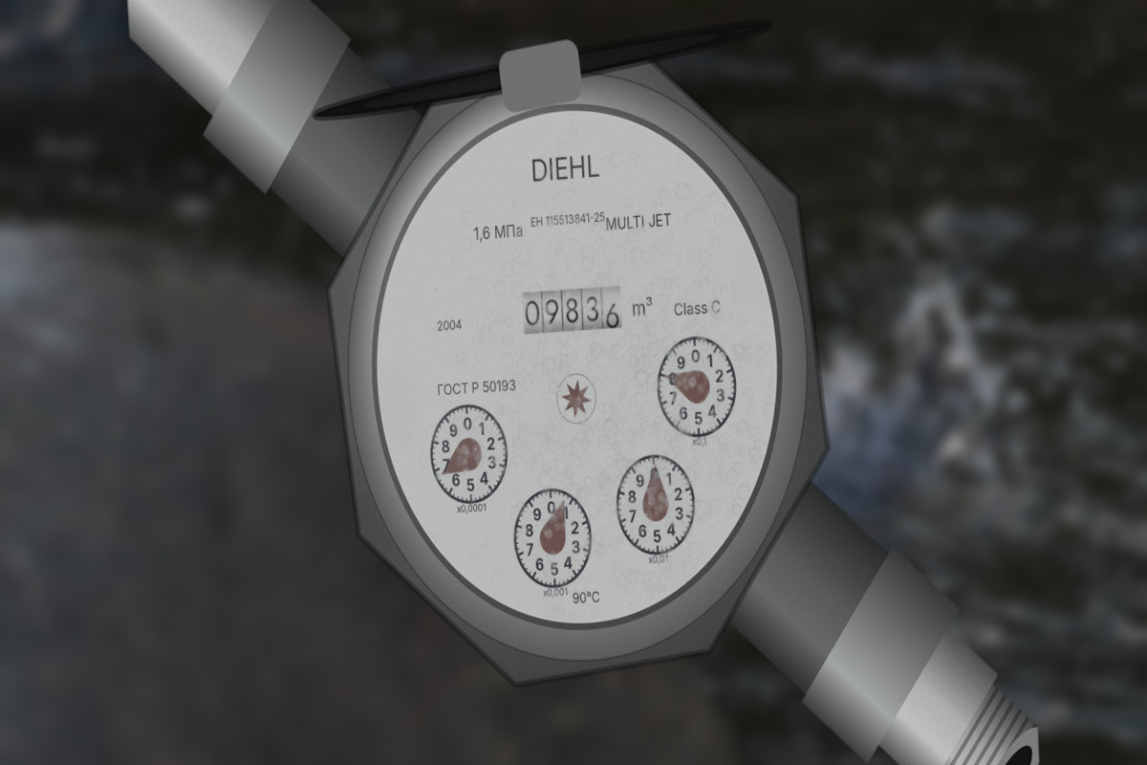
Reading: 9835.8006,m³
